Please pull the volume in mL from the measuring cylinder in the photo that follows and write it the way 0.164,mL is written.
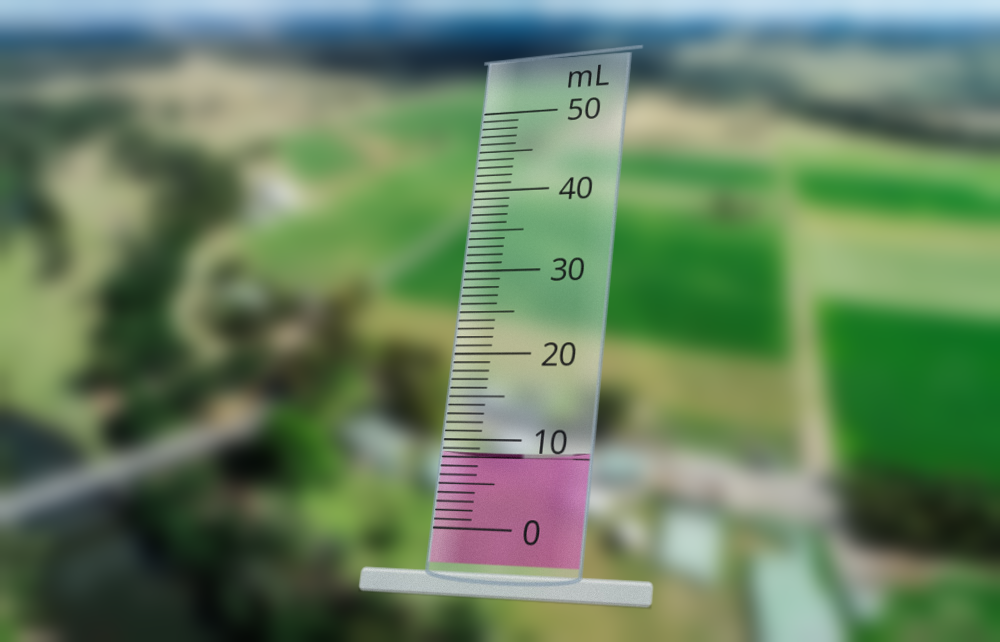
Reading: 8,mL
